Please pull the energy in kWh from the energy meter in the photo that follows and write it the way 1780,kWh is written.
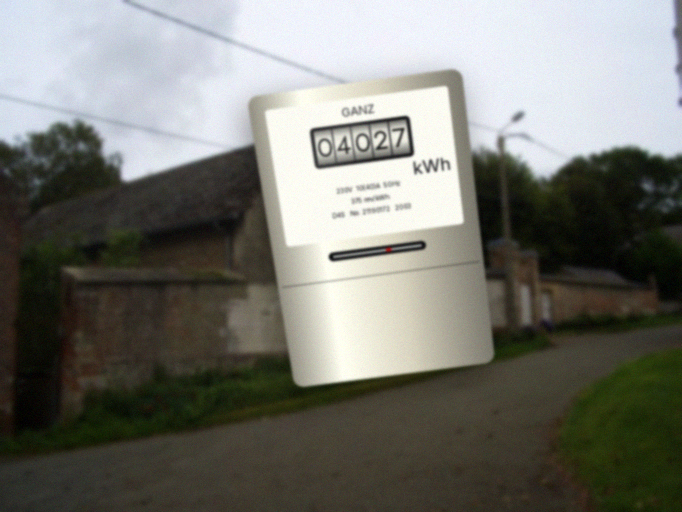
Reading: 4027,kWh
